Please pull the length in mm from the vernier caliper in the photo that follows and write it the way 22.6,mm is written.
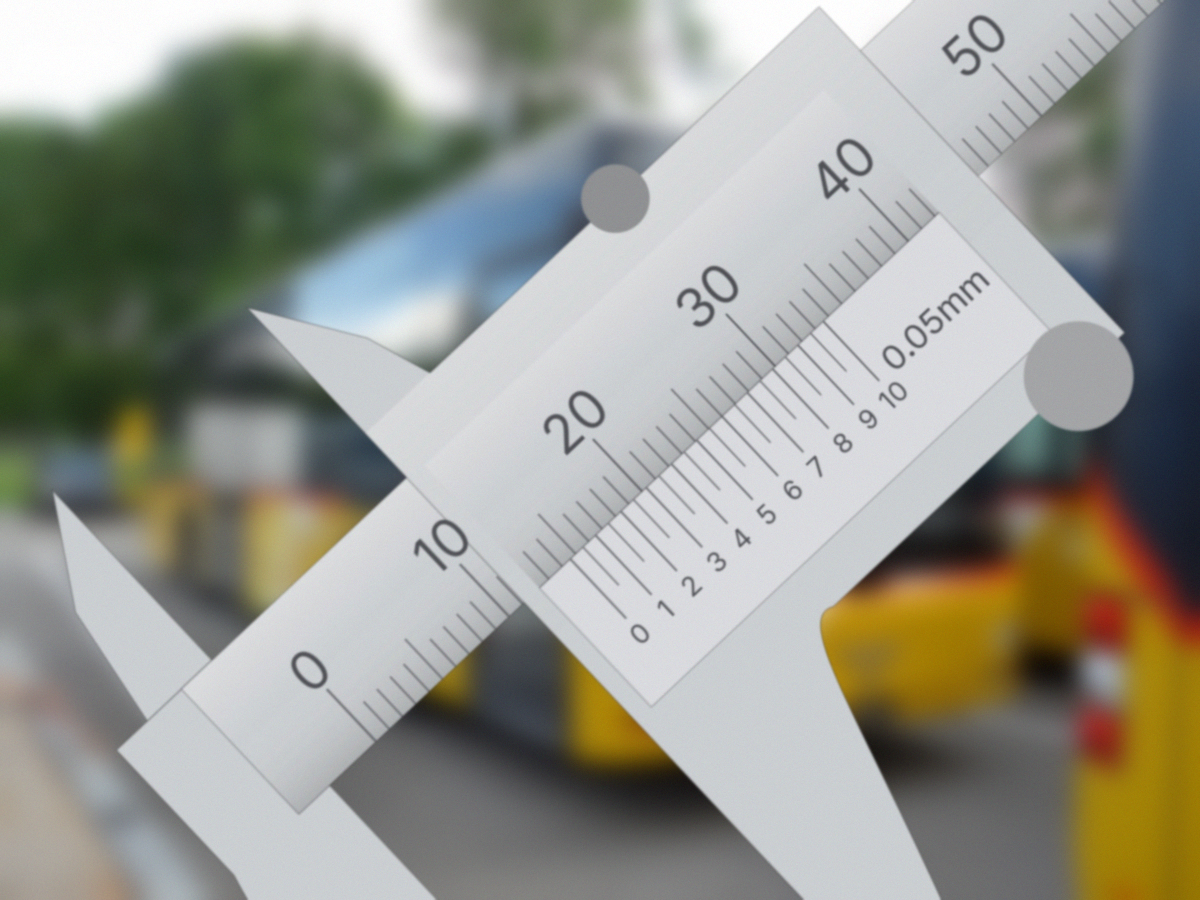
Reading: 14.6,mm
